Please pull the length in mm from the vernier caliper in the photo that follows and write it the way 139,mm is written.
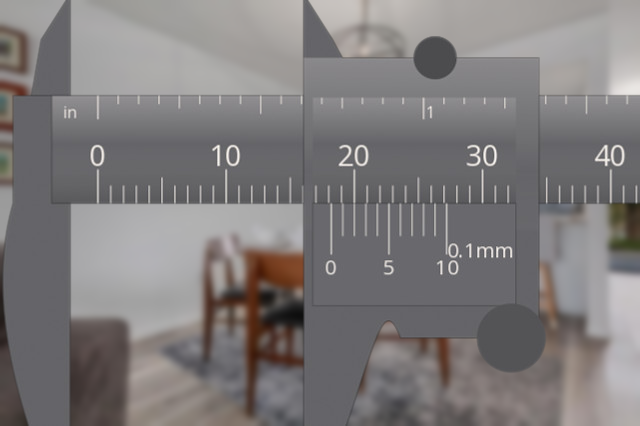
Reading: 18.2,mm
